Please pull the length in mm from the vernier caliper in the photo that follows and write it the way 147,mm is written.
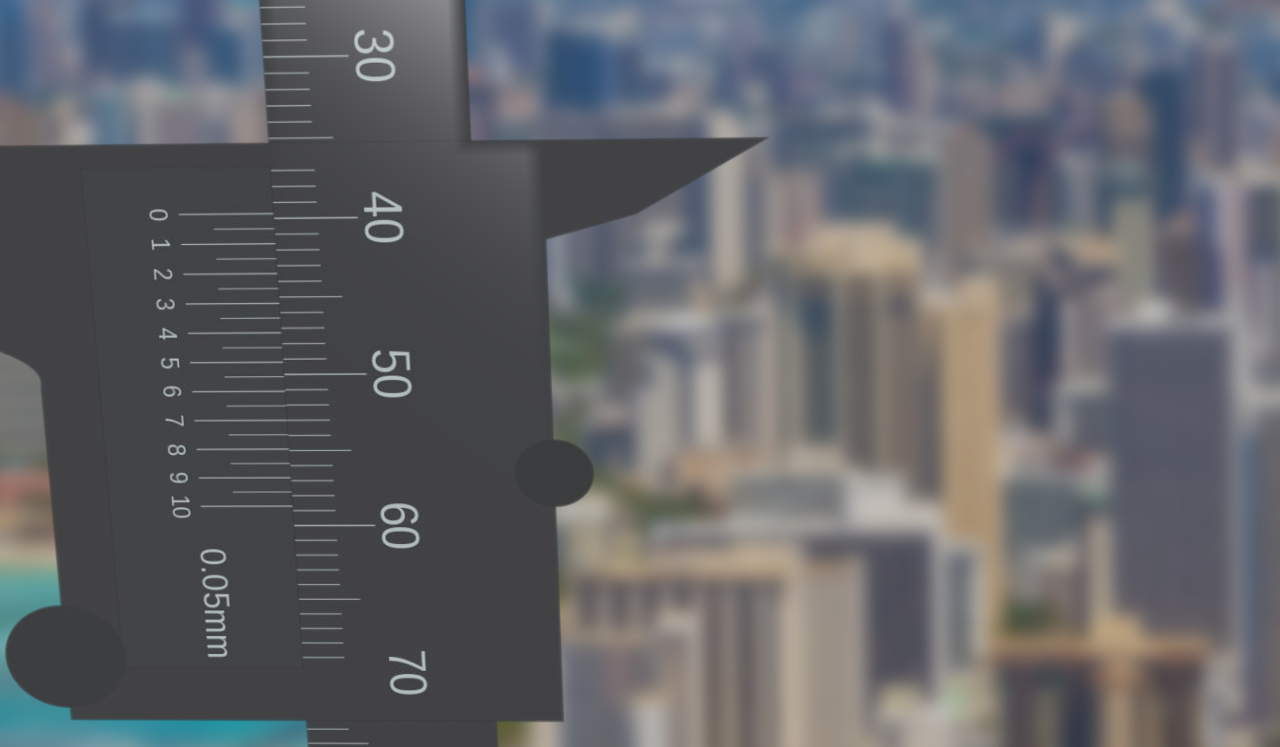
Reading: 39.7,mm
